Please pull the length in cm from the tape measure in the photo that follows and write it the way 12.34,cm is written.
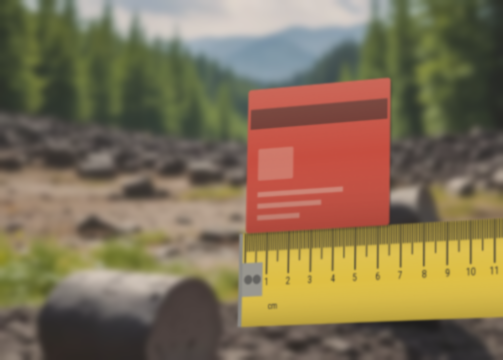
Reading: 6.5,cm
